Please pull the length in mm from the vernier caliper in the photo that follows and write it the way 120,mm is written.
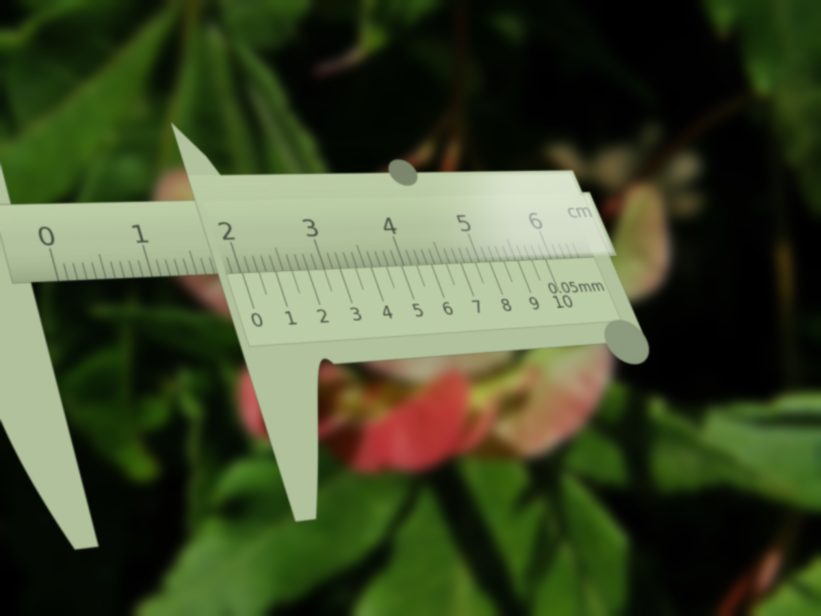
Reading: 20.2,mm
